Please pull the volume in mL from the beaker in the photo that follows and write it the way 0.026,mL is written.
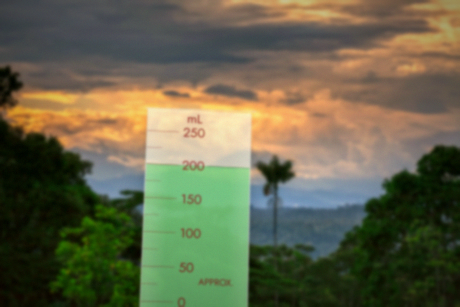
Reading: 200,mL
